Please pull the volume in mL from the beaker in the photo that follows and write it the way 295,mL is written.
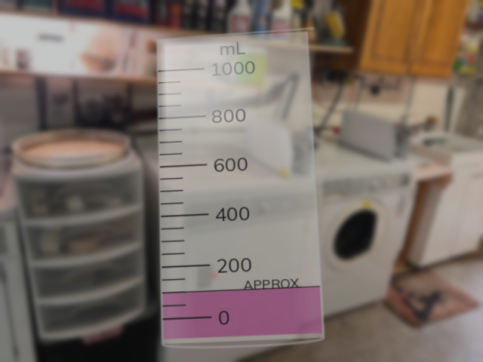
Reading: 100,mL
